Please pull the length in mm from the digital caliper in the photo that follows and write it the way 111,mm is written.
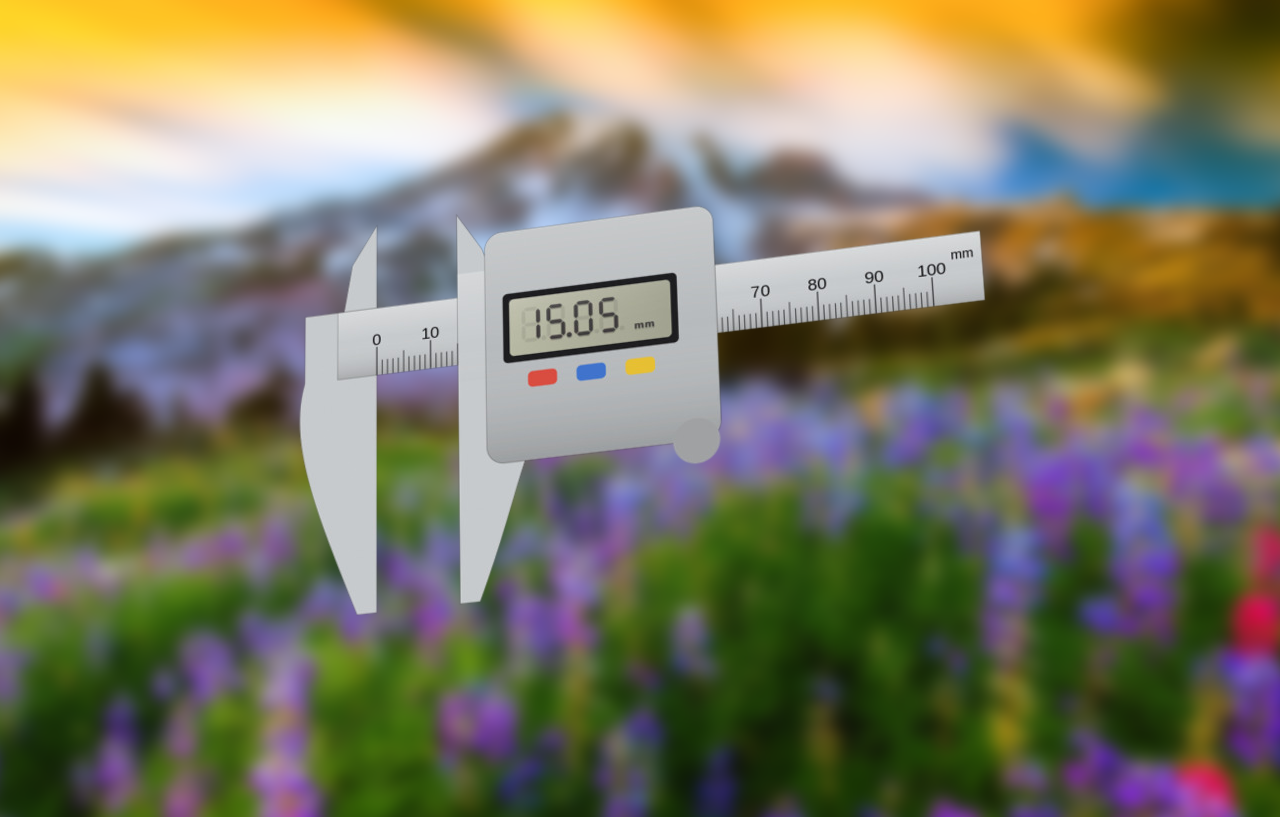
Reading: 15.05,mm
